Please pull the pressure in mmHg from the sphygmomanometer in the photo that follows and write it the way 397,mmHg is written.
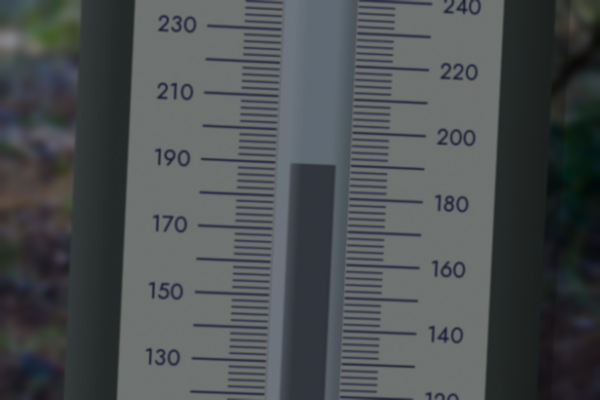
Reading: 190,mmHg
